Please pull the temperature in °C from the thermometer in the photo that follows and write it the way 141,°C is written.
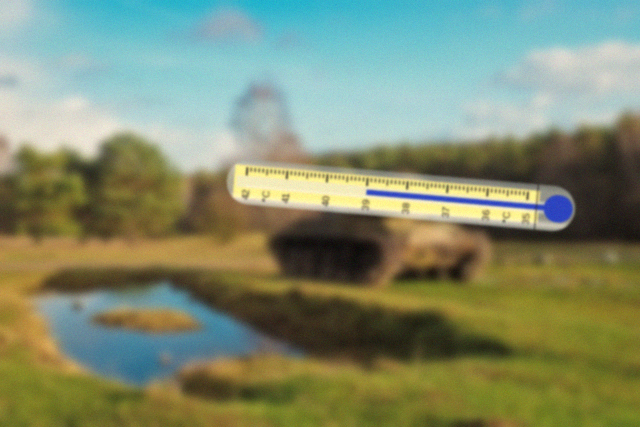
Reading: 39,°C
